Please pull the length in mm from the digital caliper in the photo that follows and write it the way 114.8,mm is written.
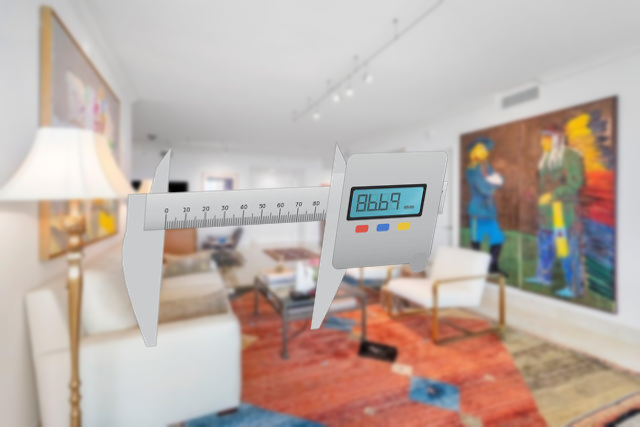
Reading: 86.69,mm
